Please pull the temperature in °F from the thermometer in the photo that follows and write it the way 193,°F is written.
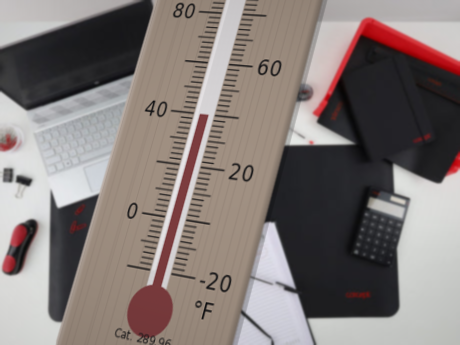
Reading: 40,°F
